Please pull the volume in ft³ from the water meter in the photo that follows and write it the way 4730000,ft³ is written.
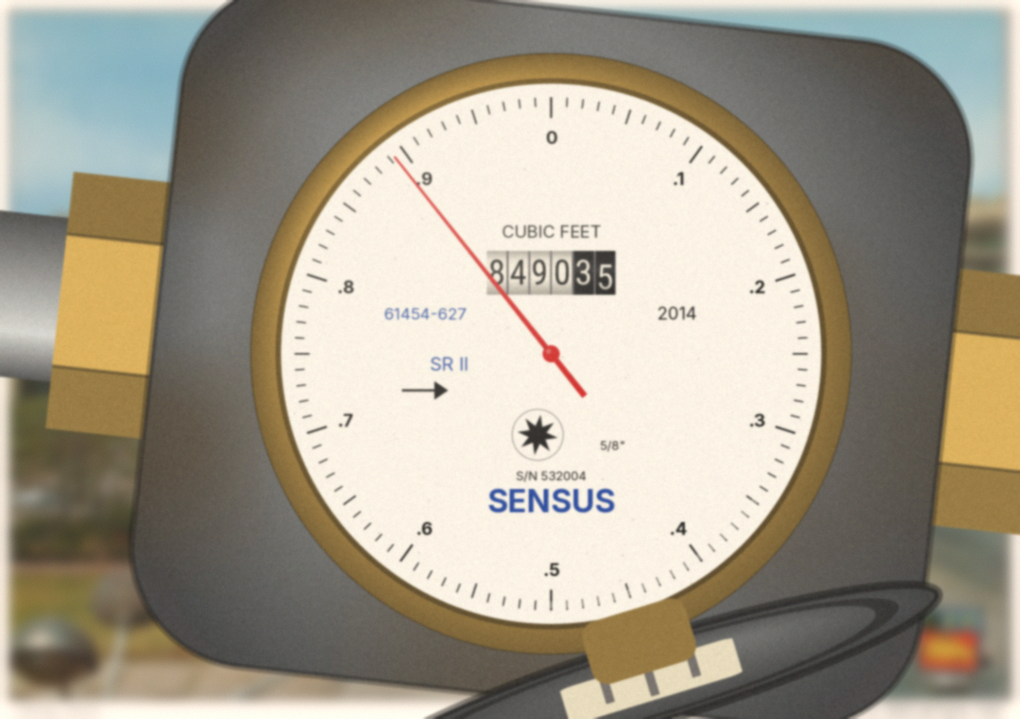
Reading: 849034.89,ft³
